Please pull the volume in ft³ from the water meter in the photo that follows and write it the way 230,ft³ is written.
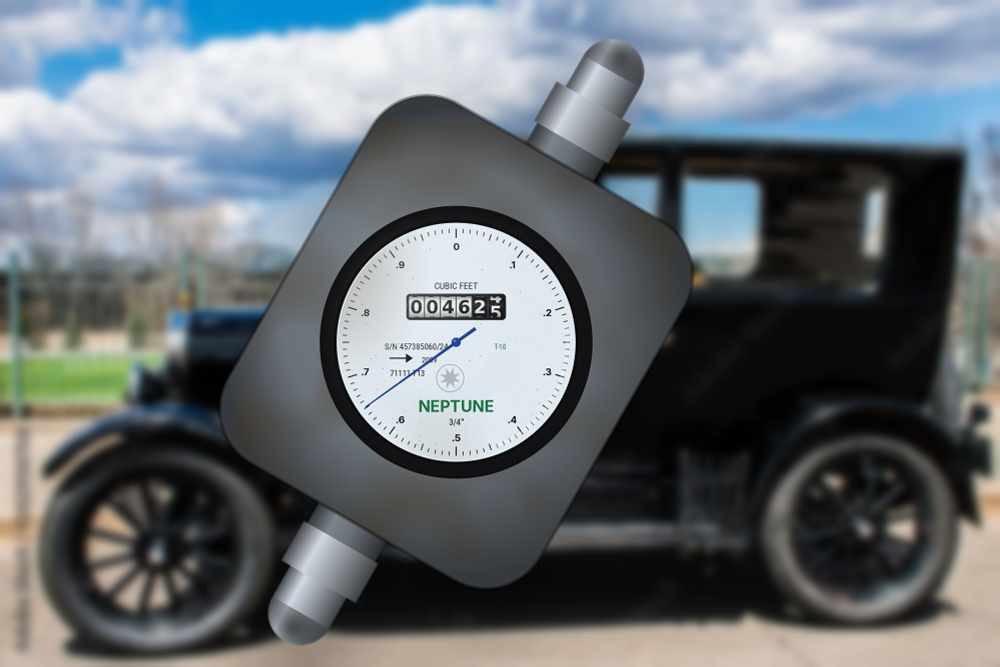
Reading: 4624.65,ft³
